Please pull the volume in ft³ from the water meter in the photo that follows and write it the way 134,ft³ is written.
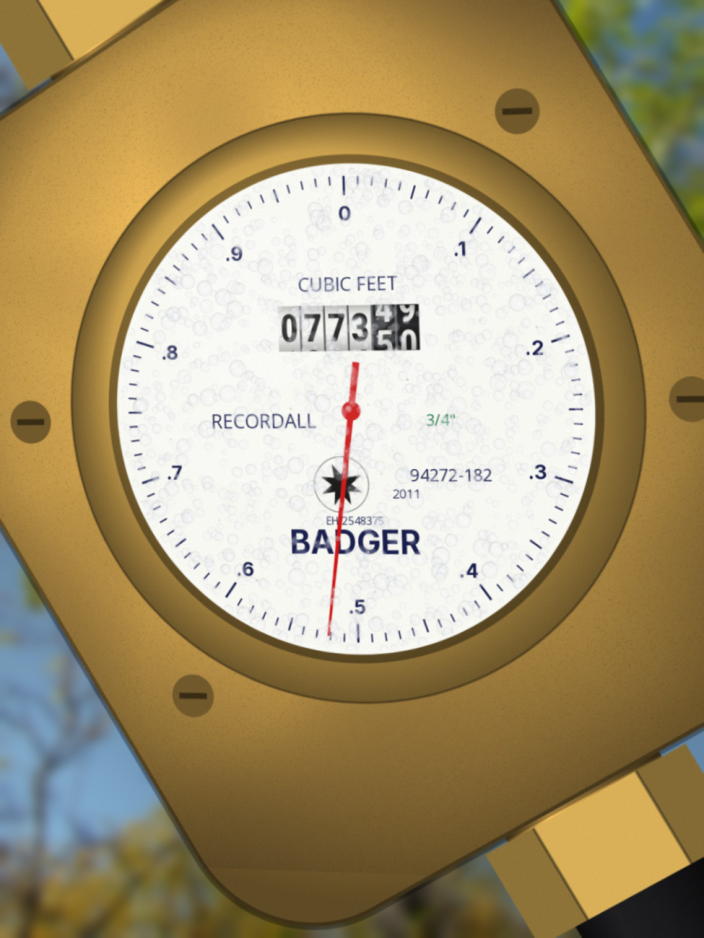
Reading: 77349.52,ft³
